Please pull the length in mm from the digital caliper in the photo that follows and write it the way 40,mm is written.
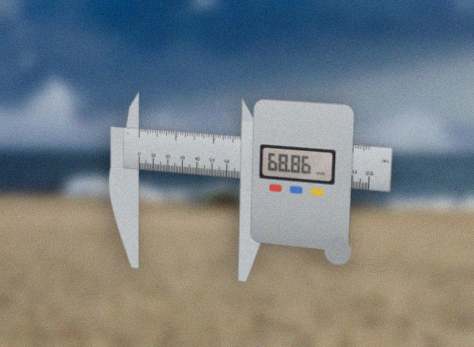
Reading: 68.86,mm
